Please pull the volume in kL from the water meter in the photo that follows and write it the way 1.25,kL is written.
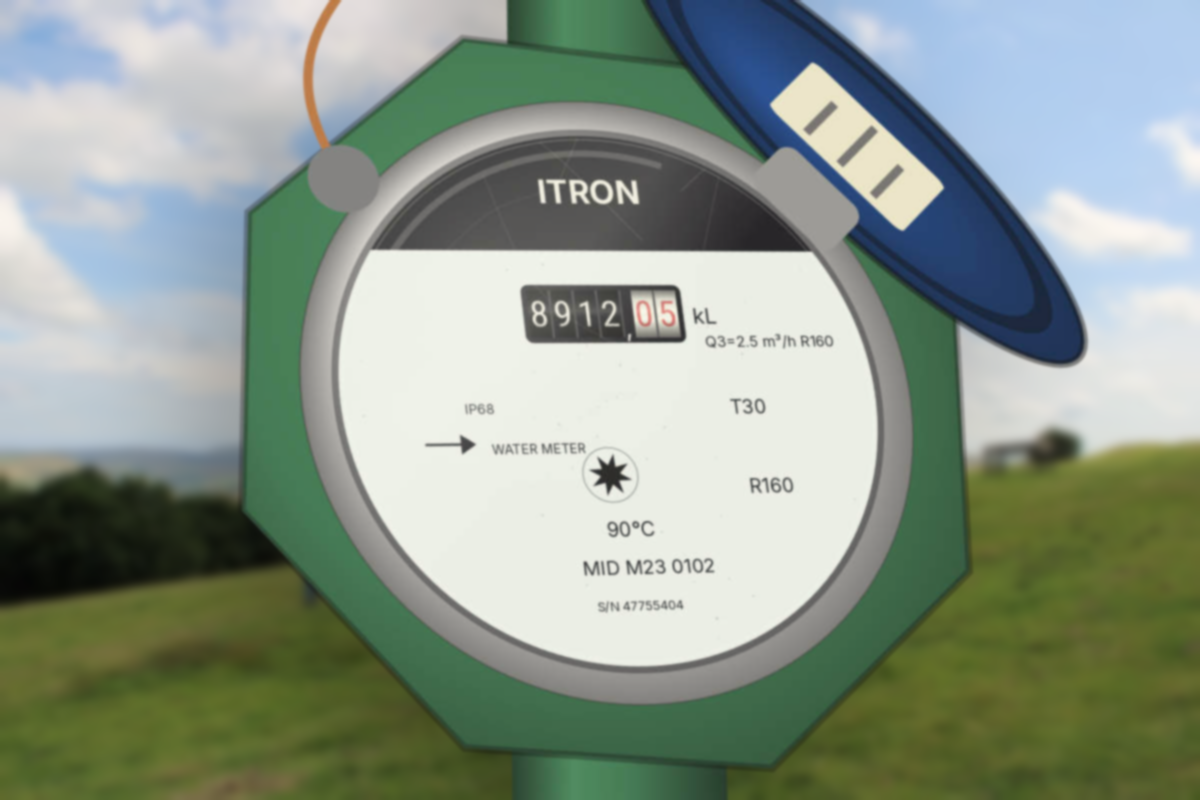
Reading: 8912.05,kL
